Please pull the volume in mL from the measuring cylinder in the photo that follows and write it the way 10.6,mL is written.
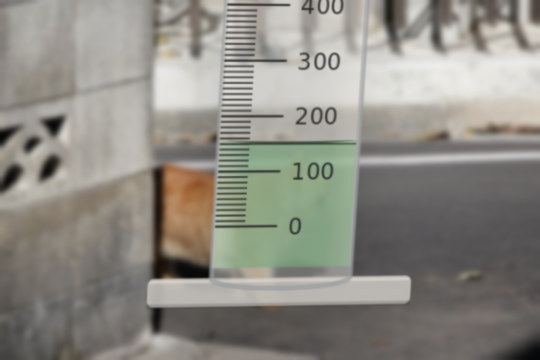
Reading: 150,mL
